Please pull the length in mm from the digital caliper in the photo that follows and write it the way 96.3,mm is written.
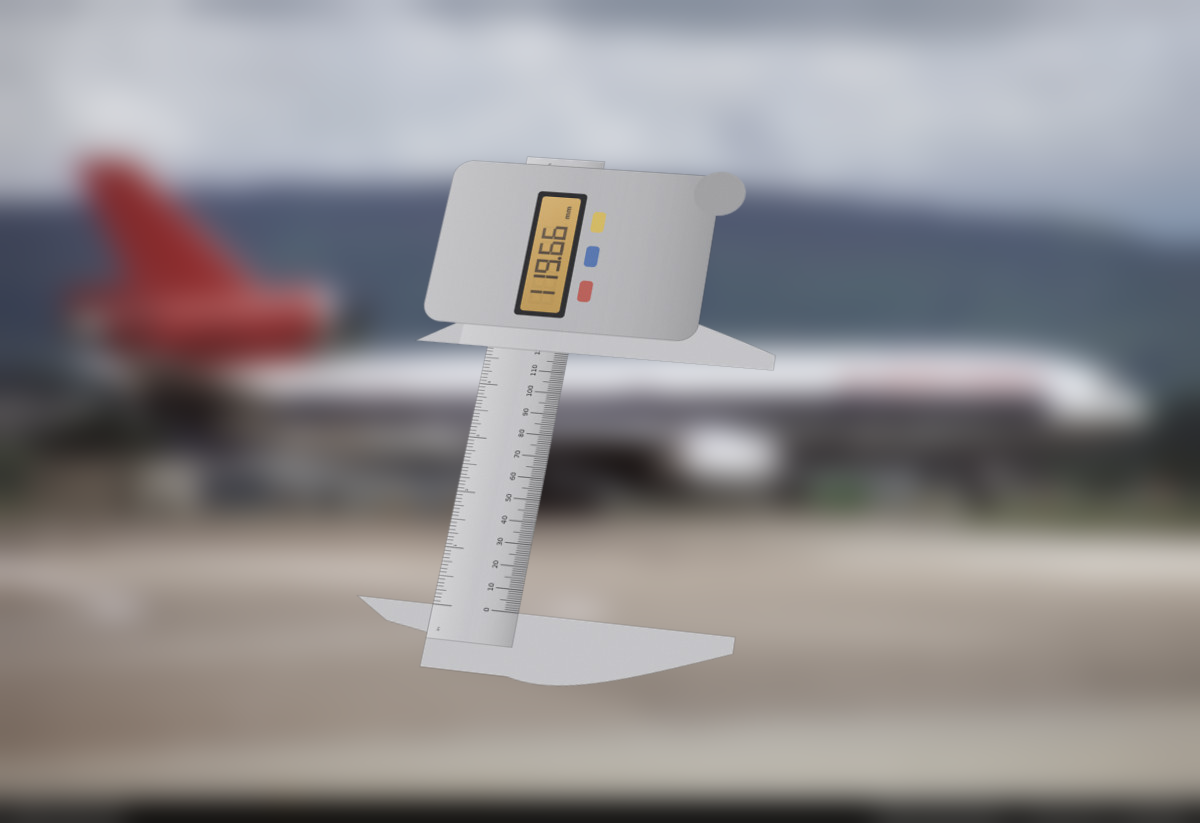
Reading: 119.66,mm
